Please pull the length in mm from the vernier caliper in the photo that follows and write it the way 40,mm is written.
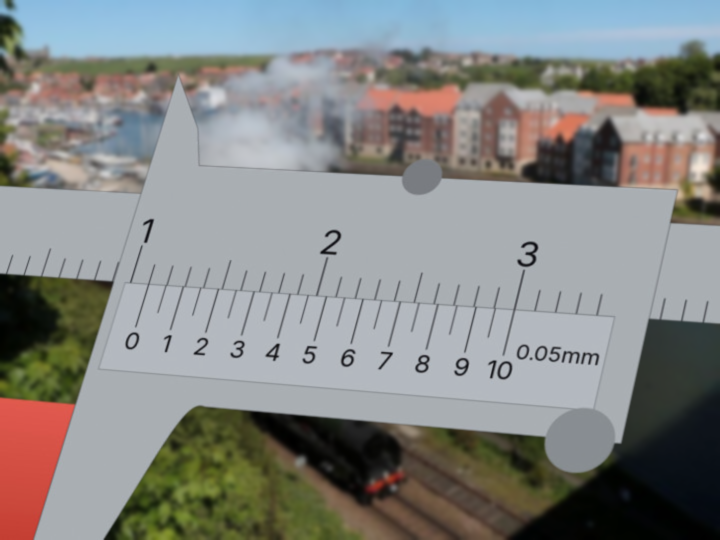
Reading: 11.0,mm
